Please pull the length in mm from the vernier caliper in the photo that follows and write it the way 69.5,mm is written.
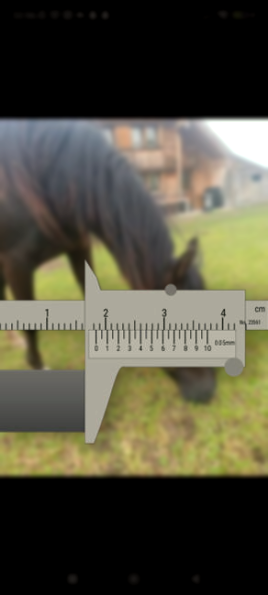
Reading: 18.4,mm
